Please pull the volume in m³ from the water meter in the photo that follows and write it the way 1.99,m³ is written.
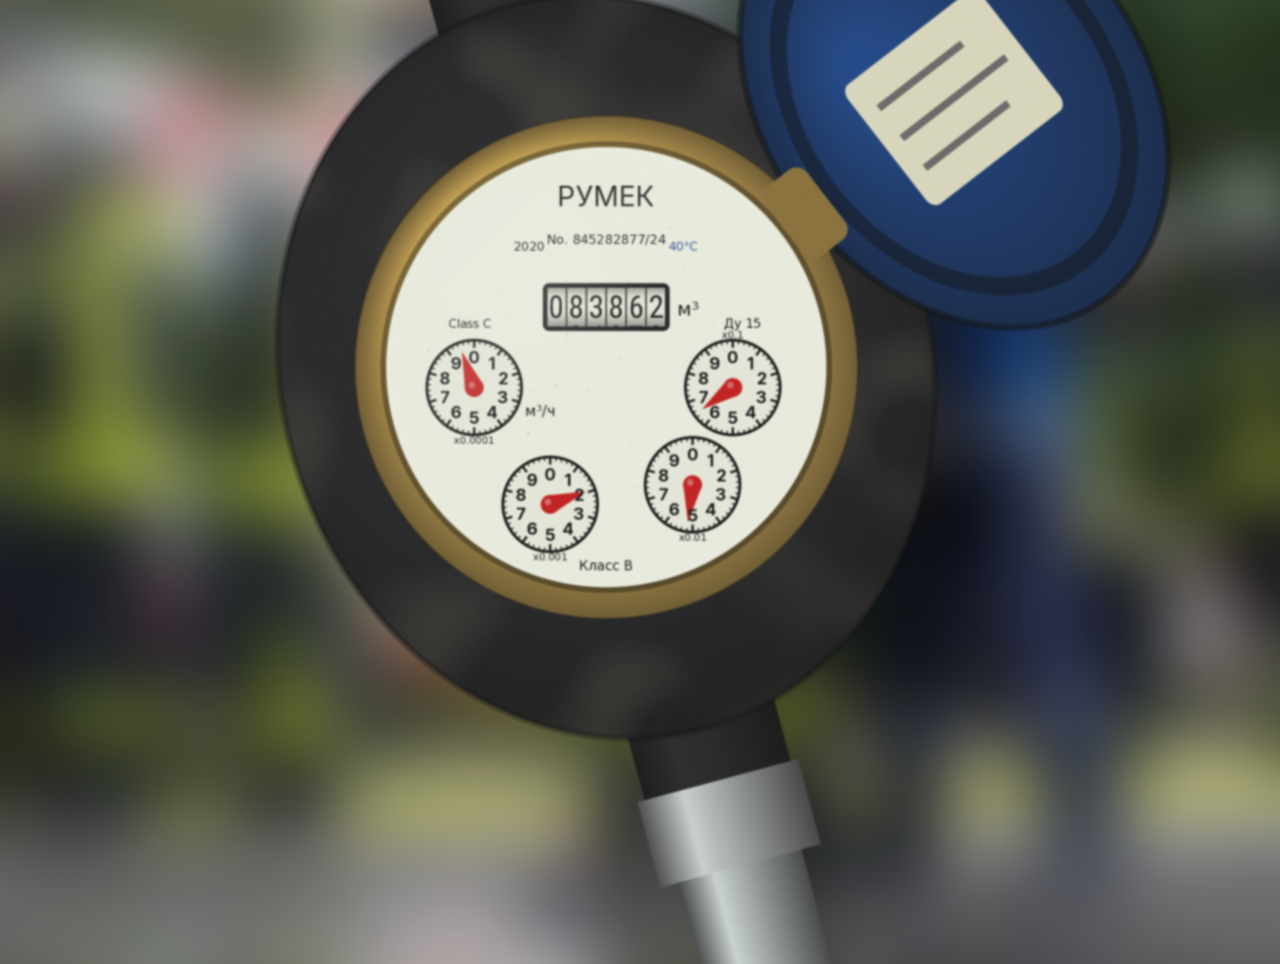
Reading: 83862.6519,m³
